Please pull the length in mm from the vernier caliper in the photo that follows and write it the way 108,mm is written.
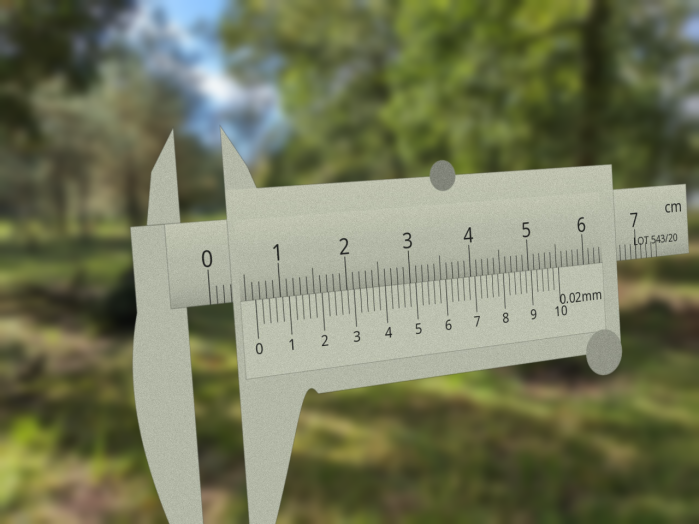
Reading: 6.4,mm
